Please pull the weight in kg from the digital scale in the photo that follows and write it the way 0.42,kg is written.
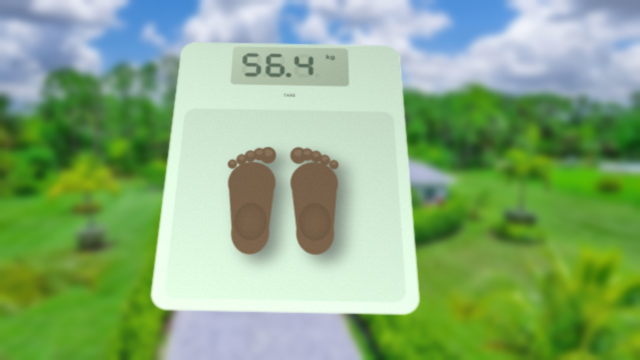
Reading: 56.4,kg
